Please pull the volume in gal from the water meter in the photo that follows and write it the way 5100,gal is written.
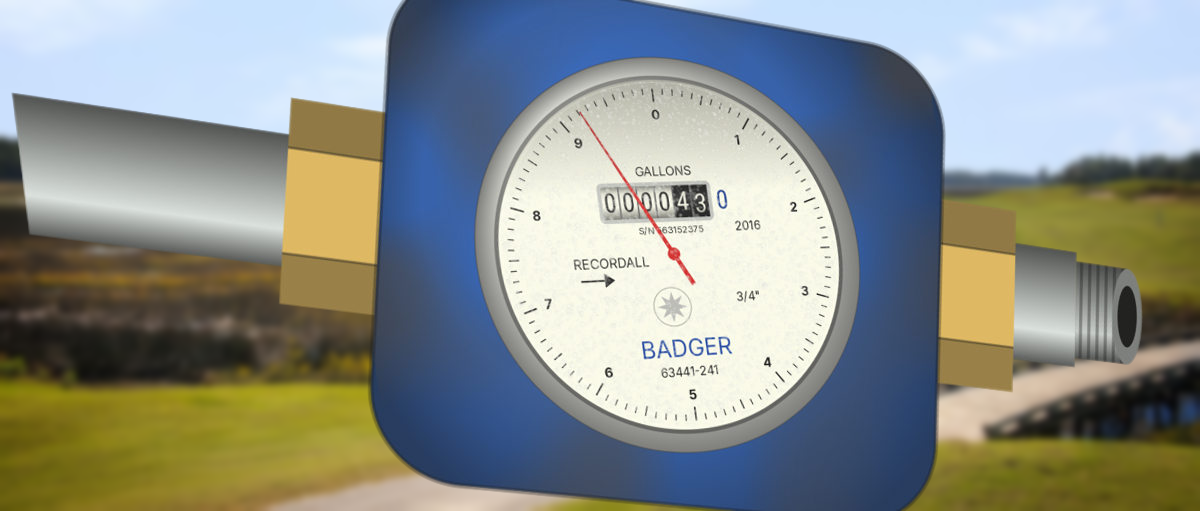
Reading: 429.2,gal
